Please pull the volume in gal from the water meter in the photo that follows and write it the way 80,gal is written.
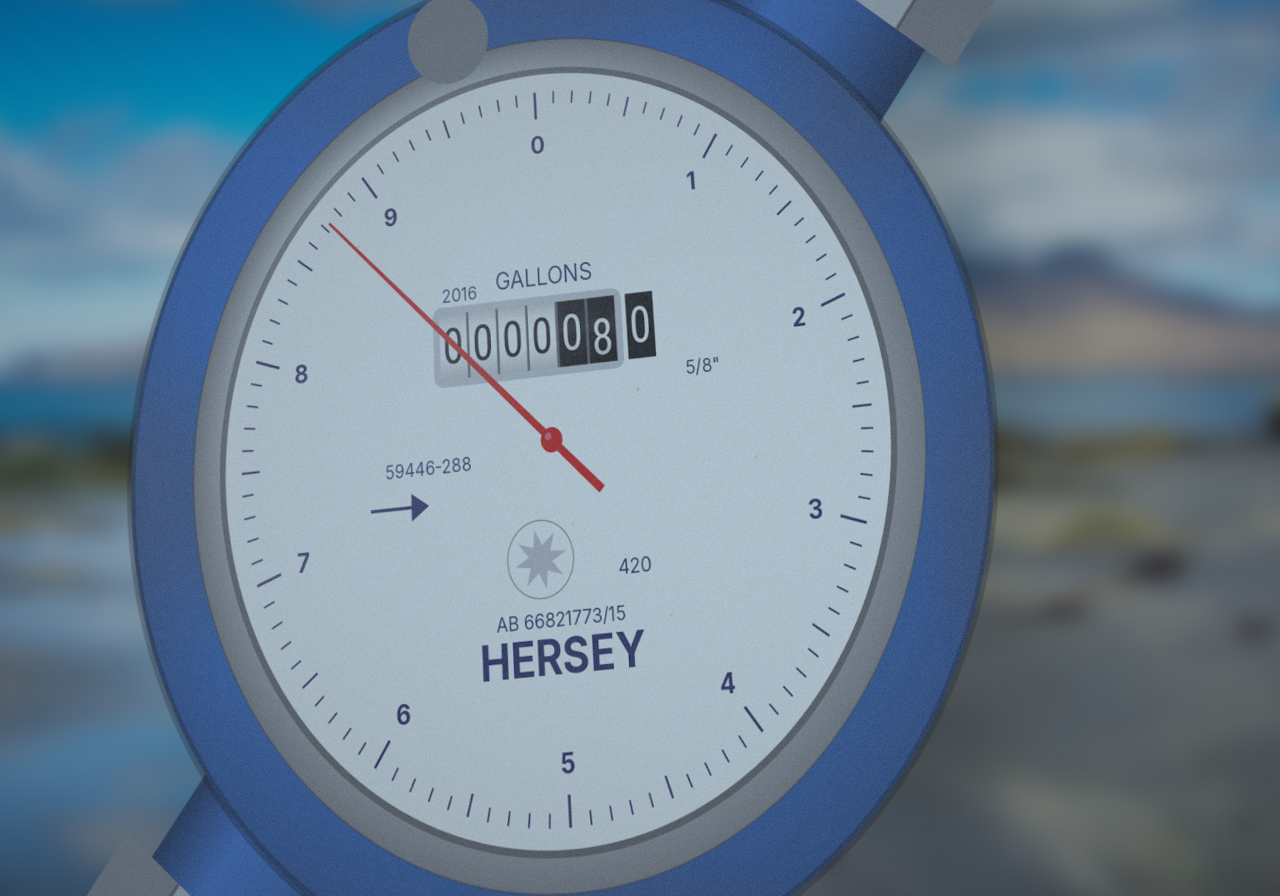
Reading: 78.7,gal
